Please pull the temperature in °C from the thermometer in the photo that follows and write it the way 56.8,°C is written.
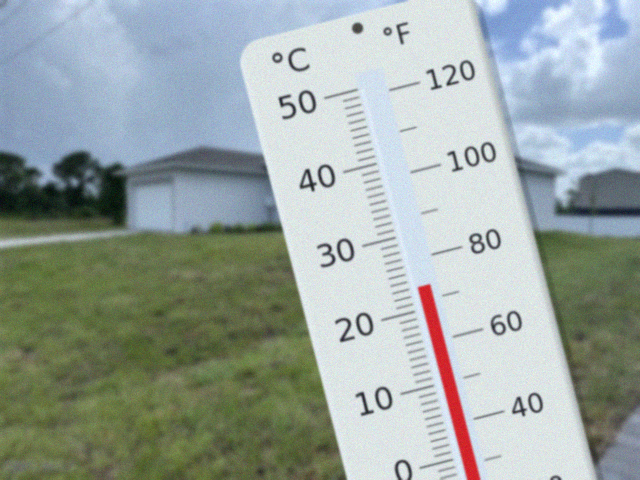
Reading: 23,°C
